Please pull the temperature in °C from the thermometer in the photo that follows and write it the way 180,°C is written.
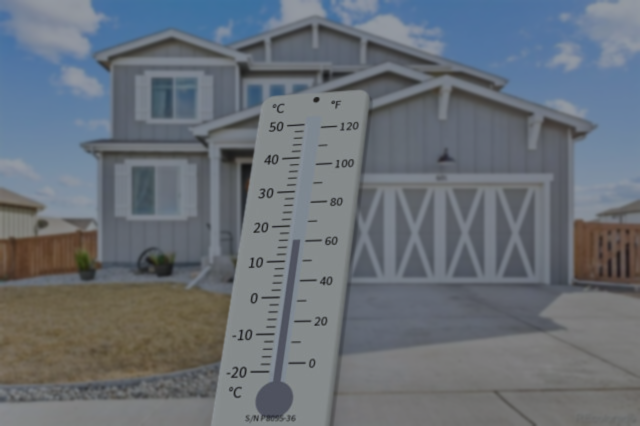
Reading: 16,°C
